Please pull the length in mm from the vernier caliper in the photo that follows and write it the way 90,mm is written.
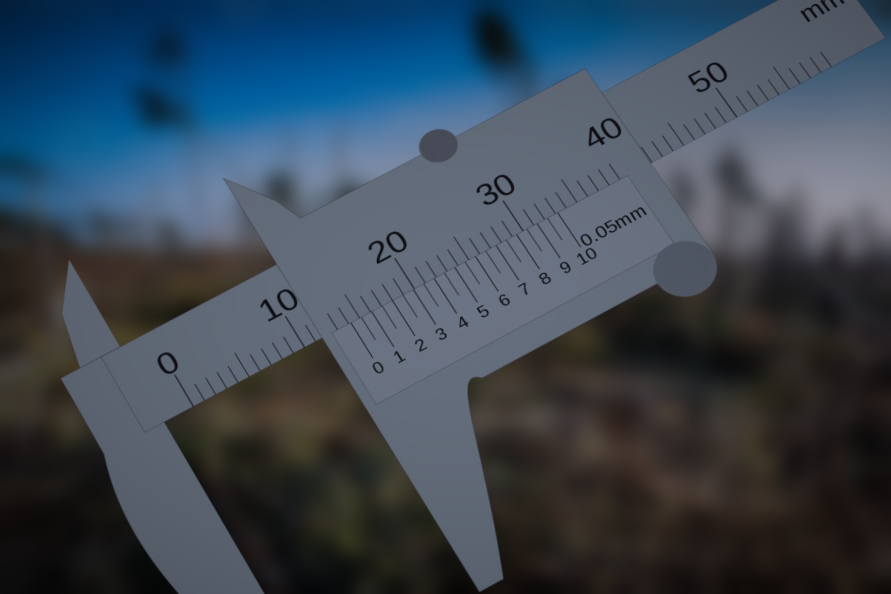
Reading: 14.2,mm
